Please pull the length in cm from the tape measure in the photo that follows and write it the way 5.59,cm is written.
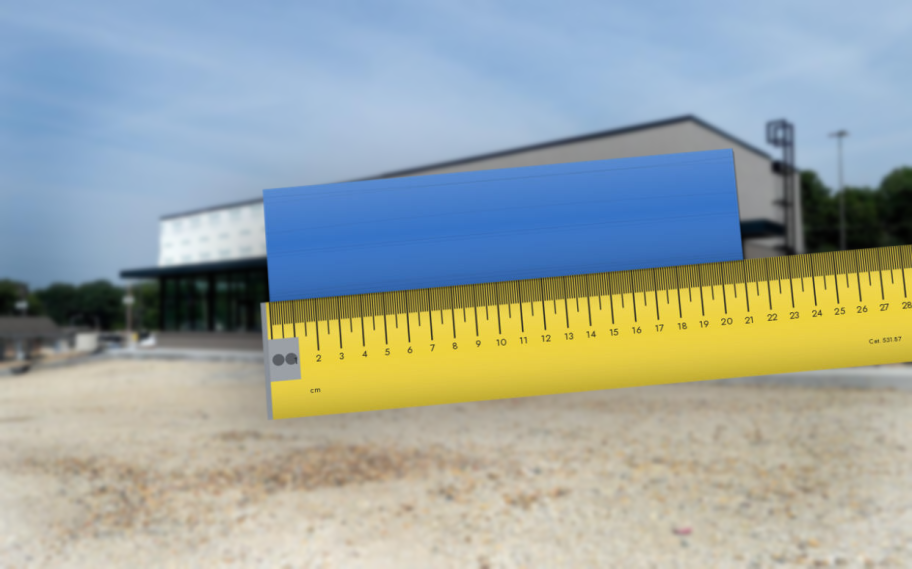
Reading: 21,cm
